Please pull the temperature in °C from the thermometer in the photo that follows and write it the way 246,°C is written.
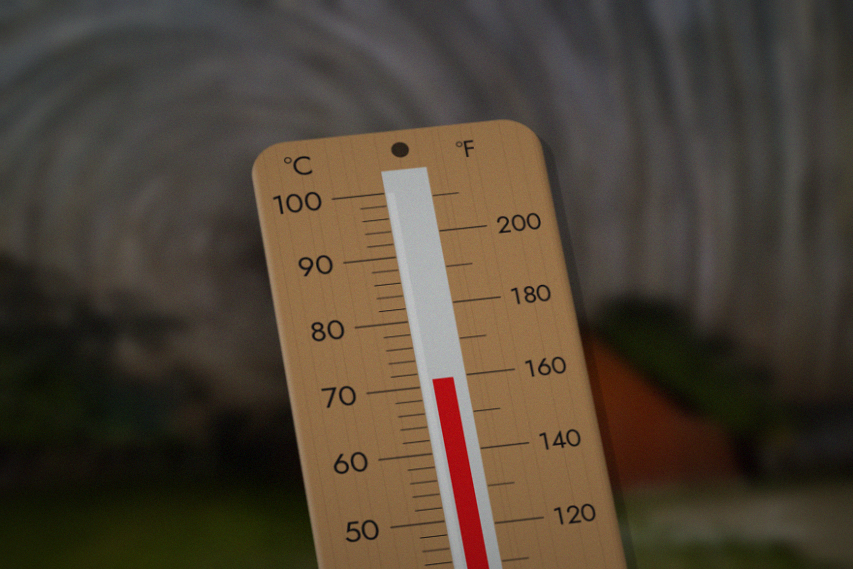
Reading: 71,°C
